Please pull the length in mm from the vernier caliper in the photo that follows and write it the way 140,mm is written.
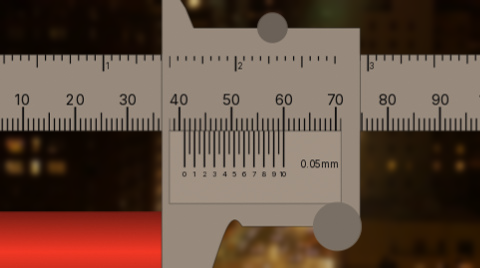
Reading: 41.0,mm
